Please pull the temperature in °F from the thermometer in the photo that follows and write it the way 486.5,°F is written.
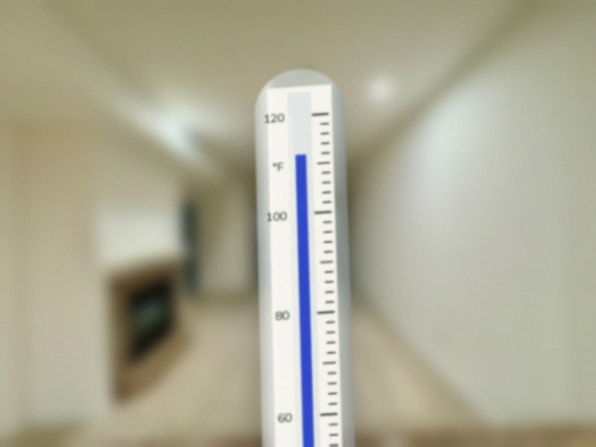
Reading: 112,°F
